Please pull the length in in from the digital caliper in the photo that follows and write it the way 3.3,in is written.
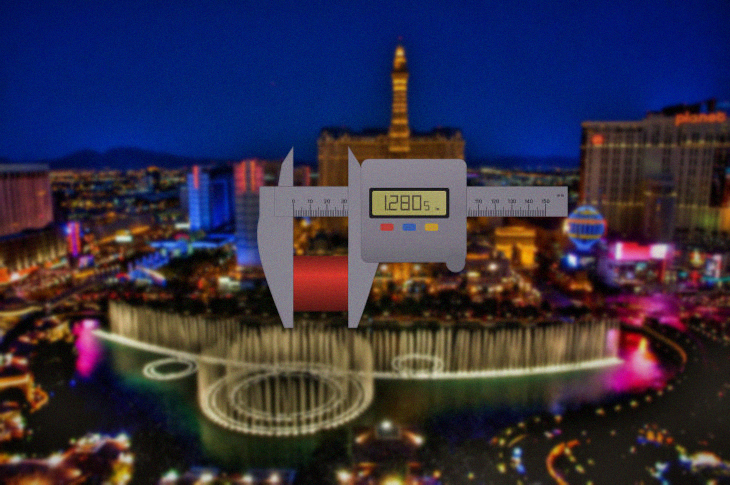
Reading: 1.2805,in
